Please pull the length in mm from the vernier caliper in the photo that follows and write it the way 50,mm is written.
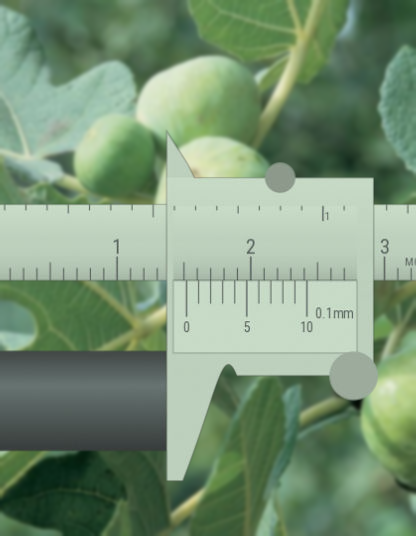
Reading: 15.2,mm
